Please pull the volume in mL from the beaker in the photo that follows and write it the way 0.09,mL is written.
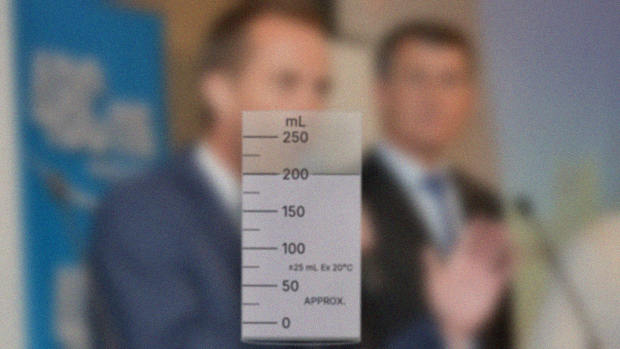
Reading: 200,mL
